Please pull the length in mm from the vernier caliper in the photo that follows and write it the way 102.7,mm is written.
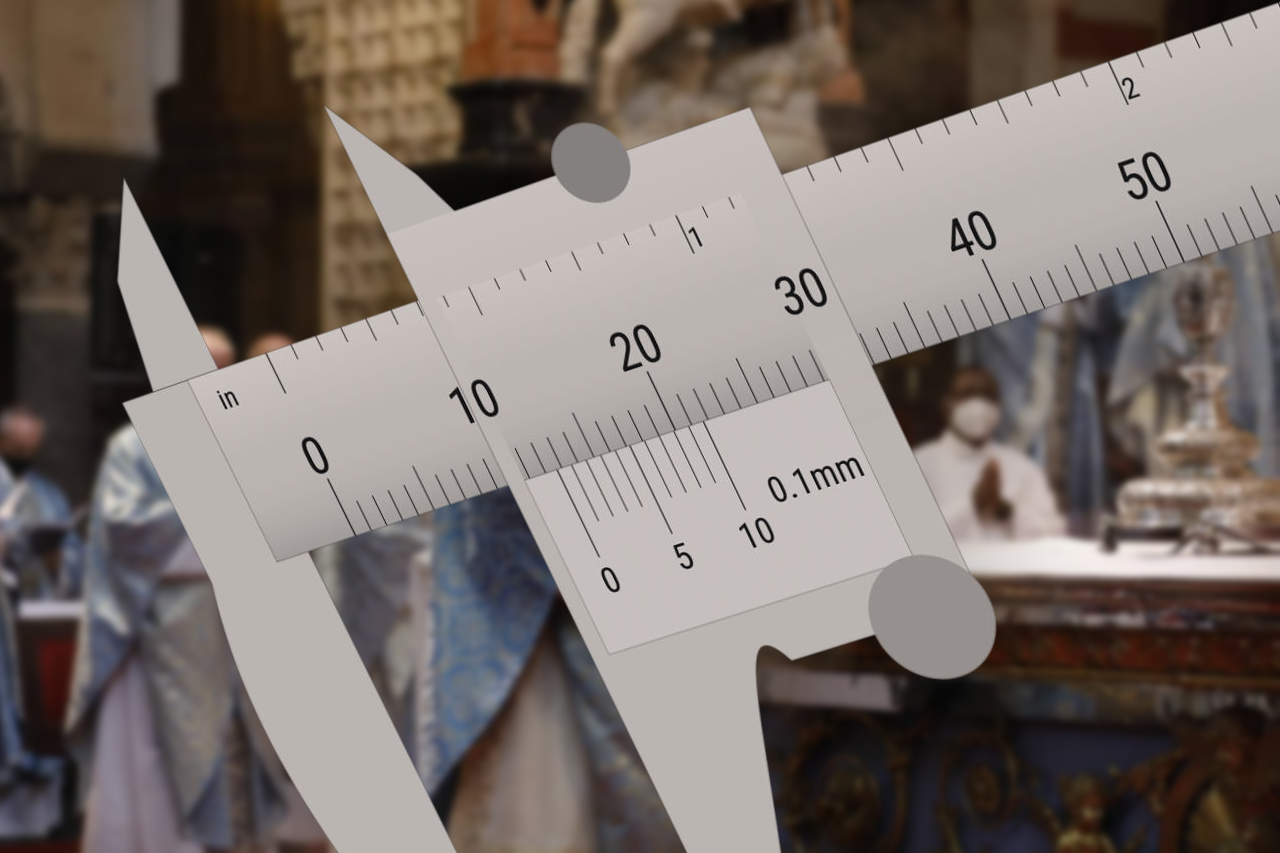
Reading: 12.7,mm
